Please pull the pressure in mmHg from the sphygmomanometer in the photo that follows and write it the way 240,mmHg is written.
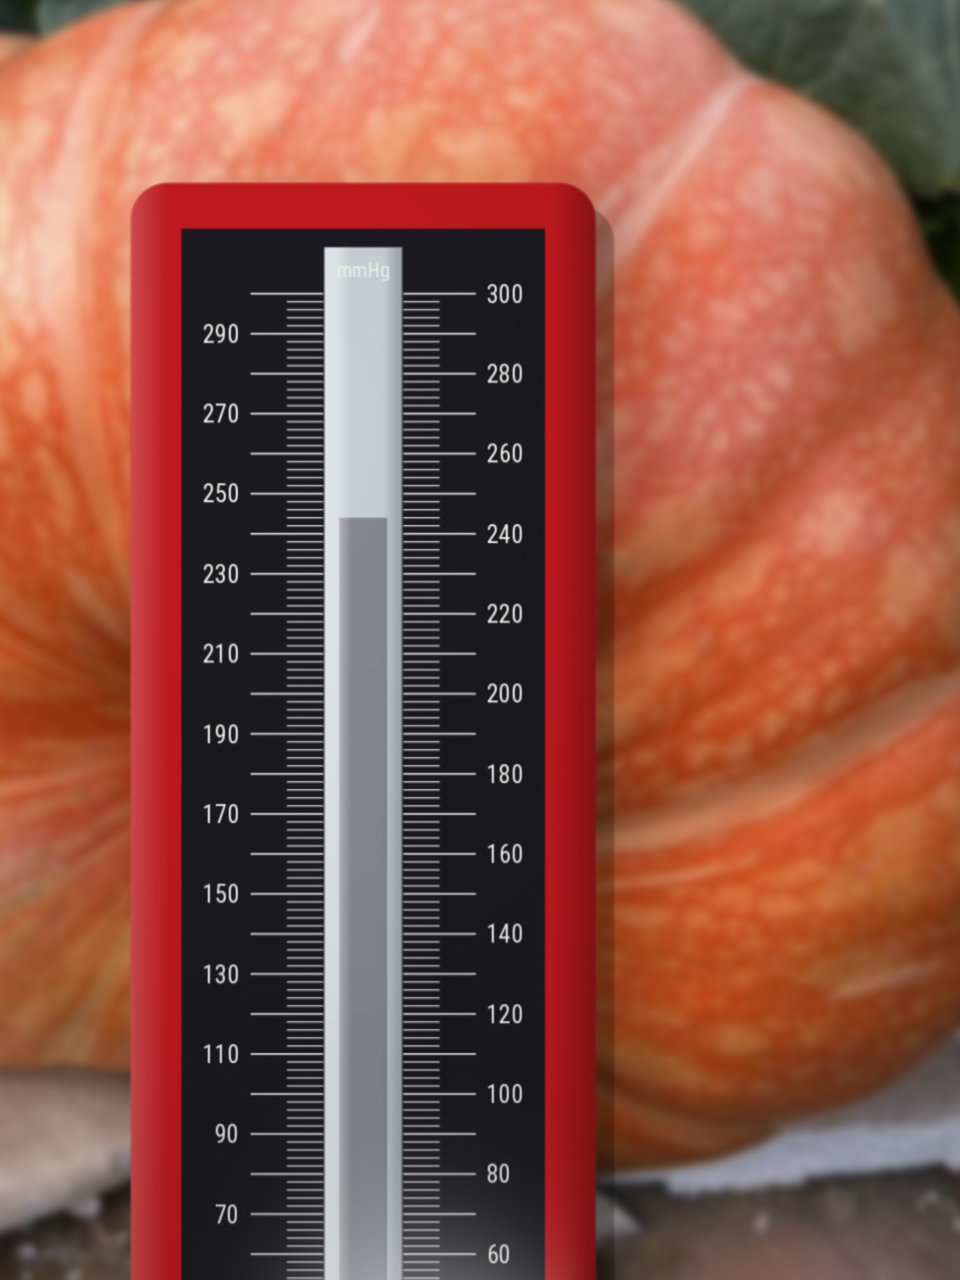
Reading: 244,mmHg
